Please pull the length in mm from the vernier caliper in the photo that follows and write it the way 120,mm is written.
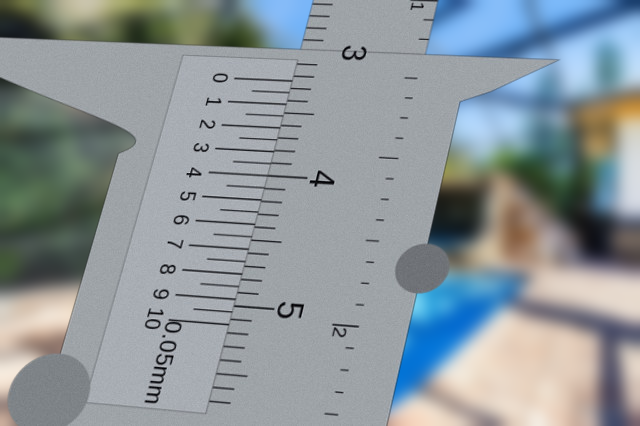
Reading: 32.4,mm
